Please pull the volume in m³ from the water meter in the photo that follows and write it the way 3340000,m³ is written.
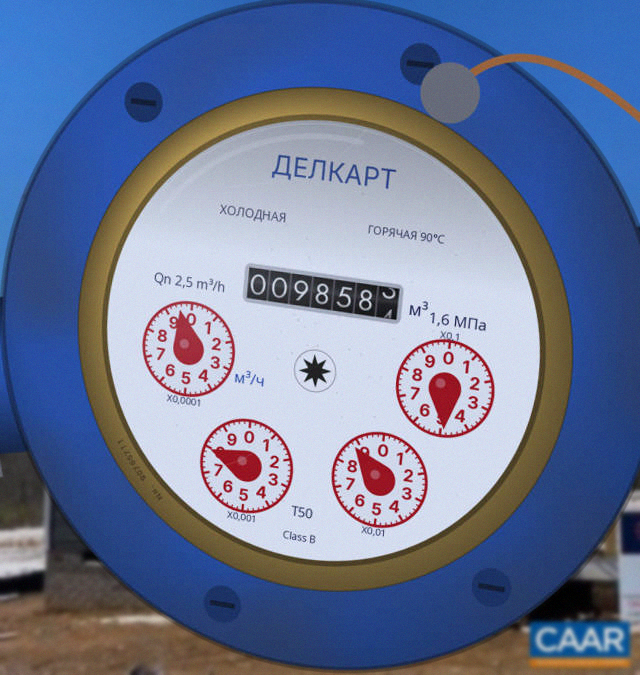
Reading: 98583.4879,m³
